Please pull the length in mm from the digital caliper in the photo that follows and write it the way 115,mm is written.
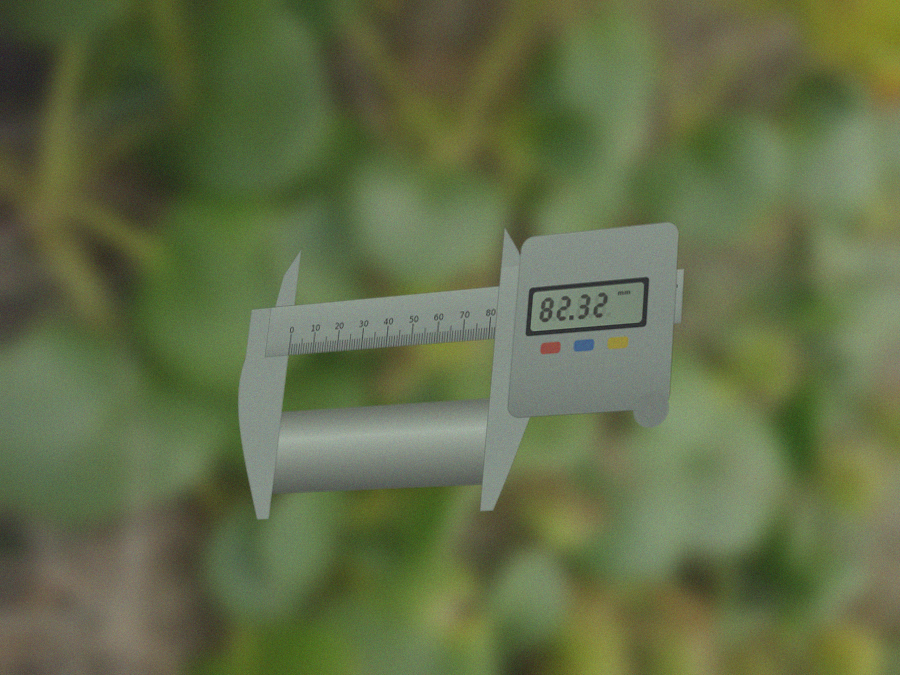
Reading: 82.32,mm
